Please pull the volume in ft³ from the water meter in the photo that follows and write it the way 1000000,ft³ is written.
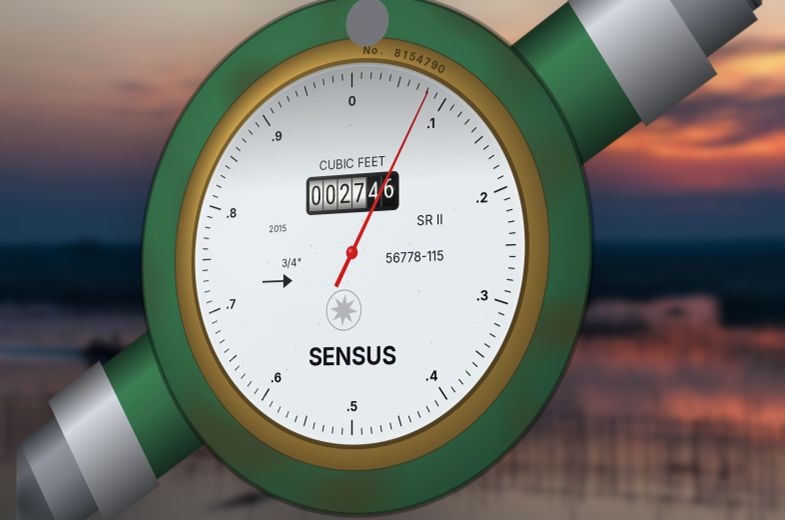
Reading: 2746.08,ft³
